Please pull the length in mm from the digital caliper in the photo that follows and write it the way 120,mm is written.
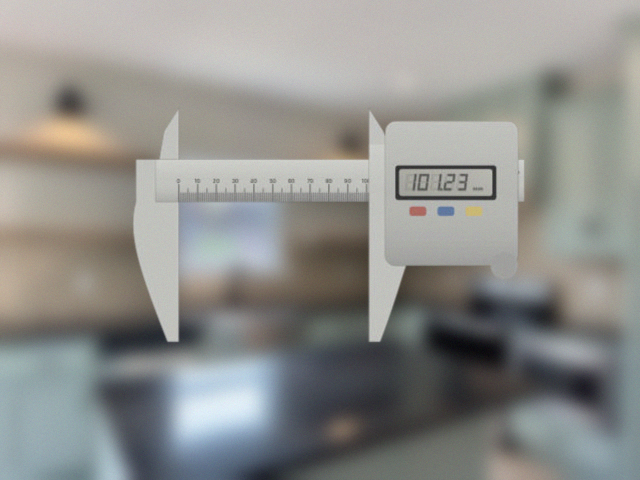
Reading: 101.23,mm
